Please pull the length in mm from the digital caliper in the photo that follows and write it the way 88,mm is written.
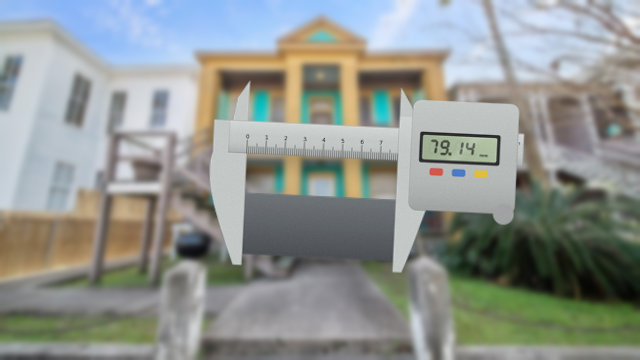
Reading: 79.14,mm
